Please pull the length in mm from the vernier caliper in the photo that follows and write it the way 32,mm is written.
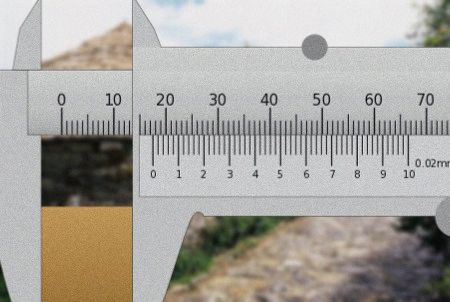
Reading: 17.5,mm
